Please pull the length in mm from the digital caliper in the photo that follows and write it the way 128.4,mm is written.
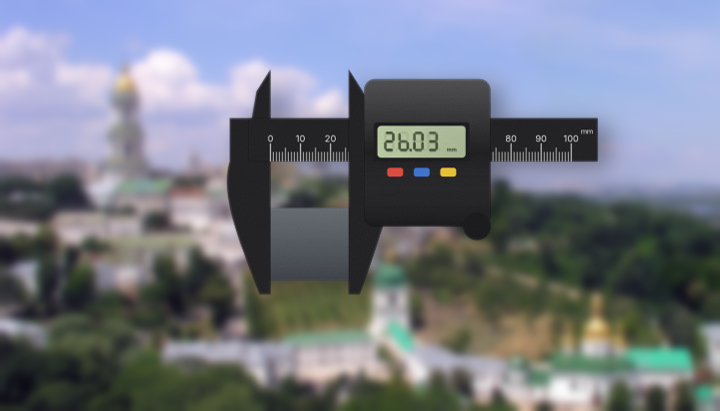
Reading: 26.03,mm
